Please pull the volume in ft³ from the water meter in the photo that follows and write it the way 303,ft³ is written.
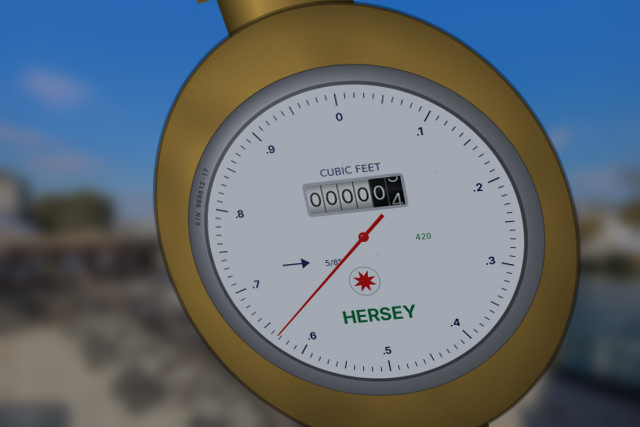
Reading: 3.63,ft³
